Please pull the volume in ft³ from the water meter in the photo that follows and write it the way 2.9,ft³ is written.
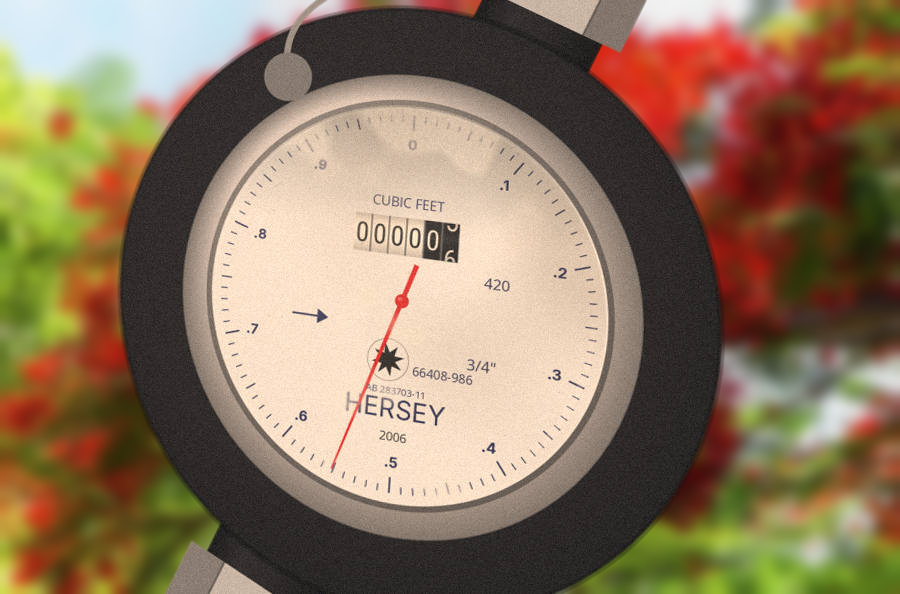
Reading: 5.55,ft³
